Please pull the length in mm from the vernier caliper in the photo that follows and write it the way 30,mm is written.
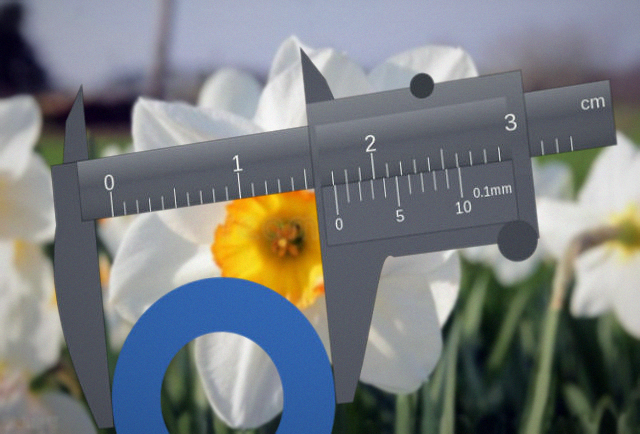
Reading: 17.1,mm
